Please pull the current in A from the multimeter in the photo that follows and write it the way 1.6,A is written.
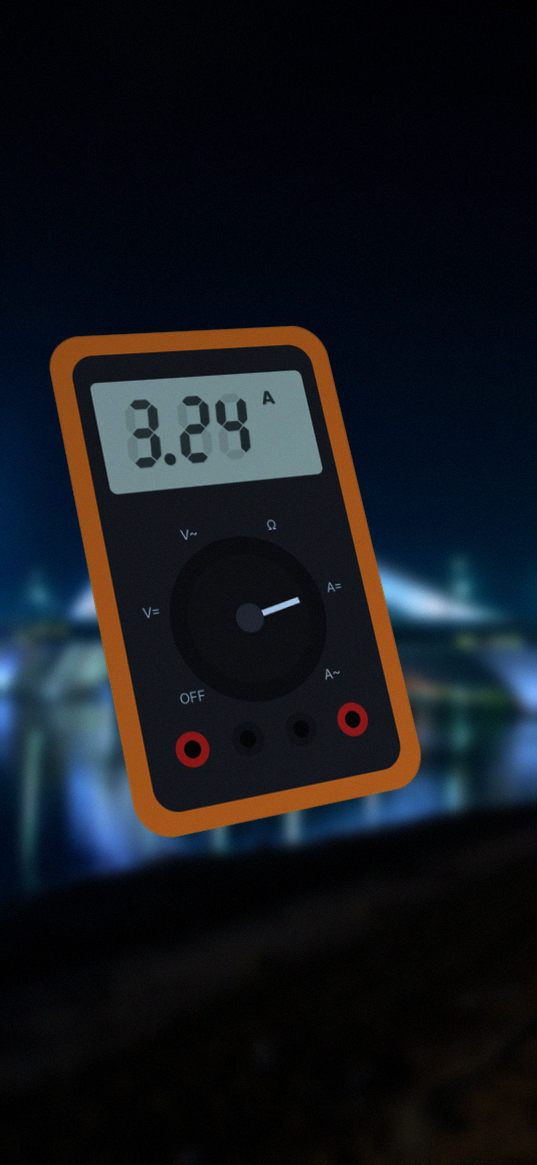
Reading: 3.24,A
